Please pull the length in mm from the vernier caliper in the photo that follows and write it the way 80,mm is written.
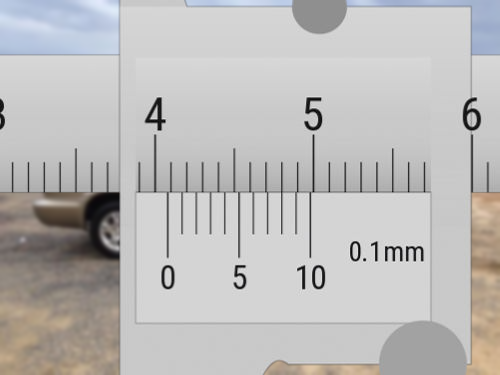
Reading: 40.8,mm
